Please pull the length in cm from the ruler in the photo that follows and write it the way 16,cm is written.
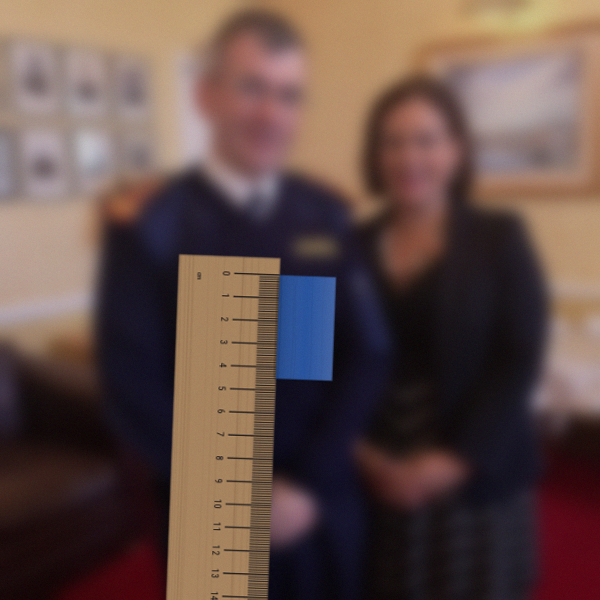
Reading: 4.5,cm
